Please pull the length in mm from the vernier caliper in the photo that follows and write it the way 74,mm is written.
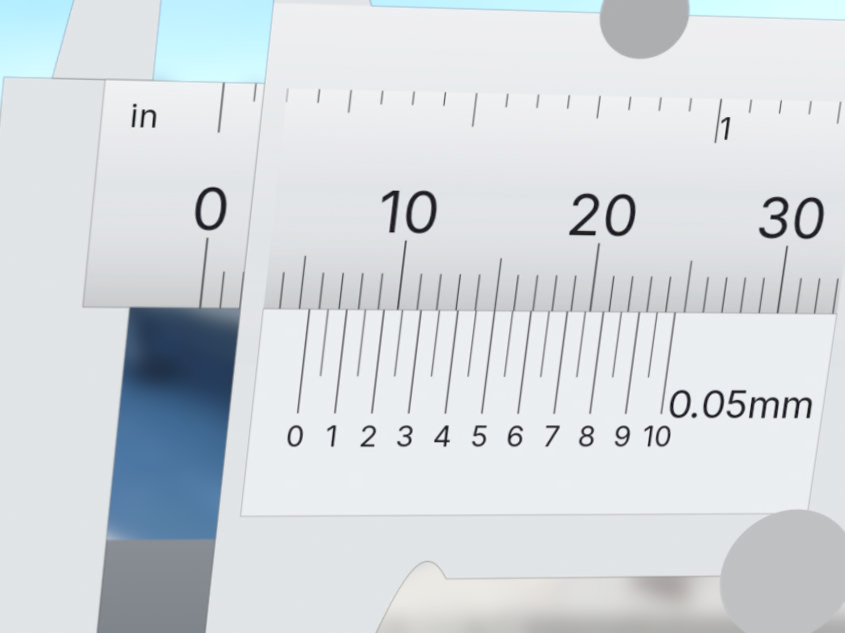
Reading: 5.5,mm
